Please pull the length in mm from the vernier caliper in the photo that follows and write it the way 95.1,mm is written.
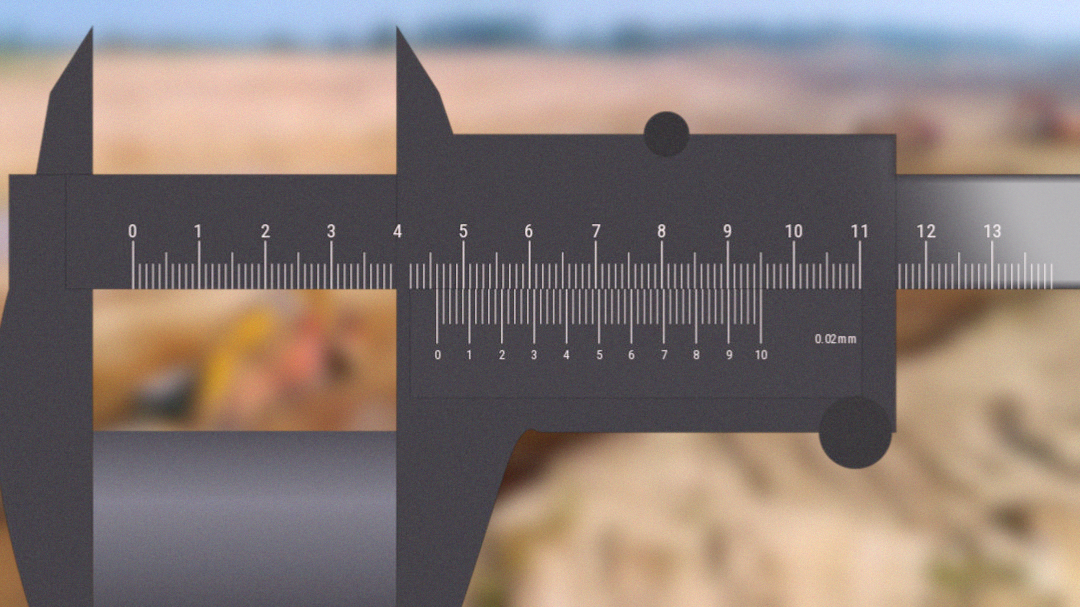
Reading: 46.0,mm
